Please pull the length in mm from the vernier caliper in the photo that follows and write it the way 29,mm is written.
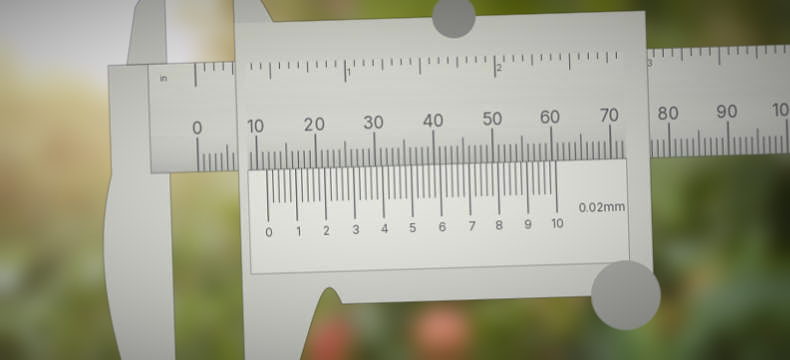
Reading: 11.6,mm
